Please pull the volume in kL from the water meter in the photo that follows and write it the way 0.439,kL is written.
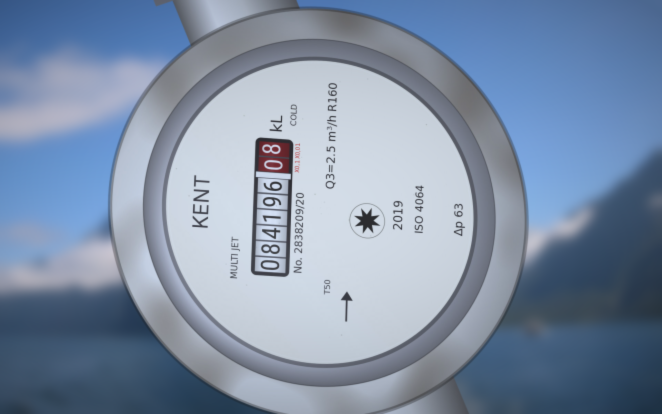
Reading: 84196.08,kL
